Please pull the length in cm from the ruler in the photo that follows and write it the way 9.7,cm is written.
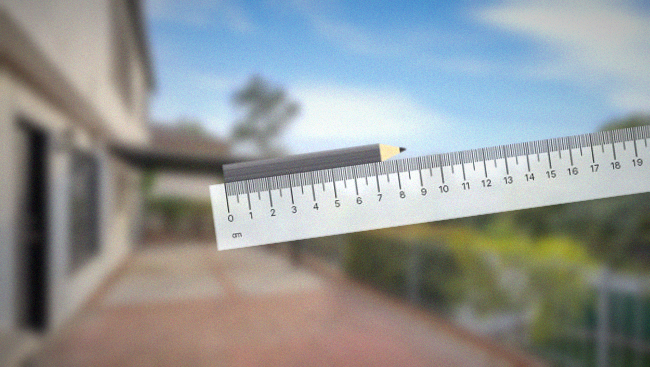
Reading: 8.5,cm
